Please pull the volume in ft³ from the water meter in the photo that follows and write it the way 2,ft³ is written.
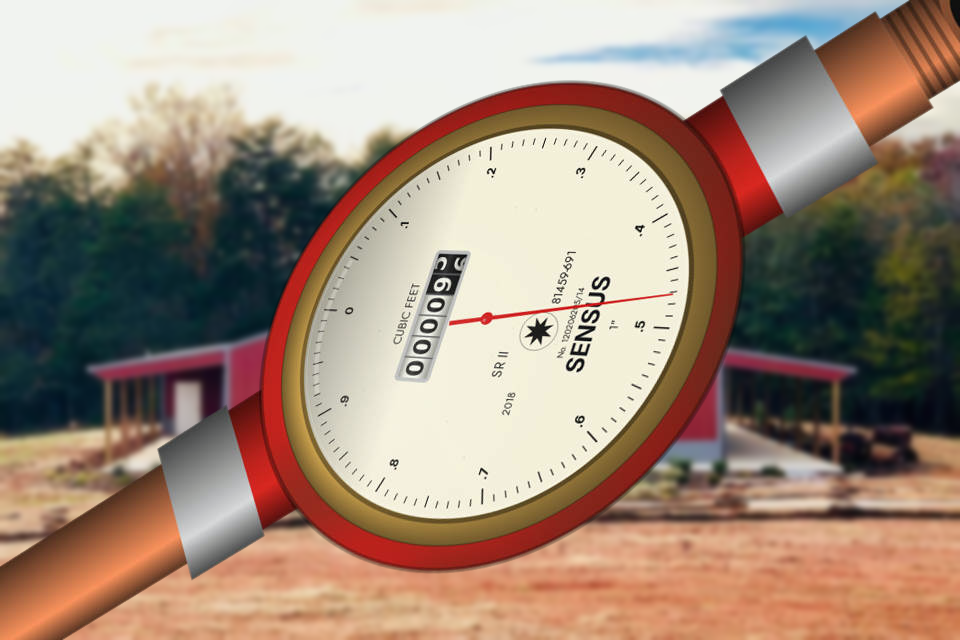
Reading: 95.47,ft³
